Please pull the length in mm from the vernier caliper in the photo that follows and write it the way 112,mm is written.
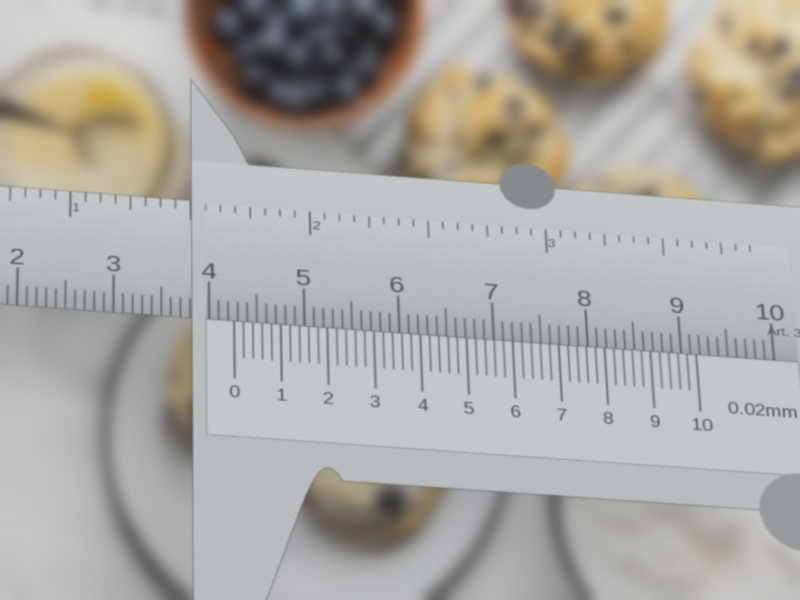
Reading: 42.6,mm
